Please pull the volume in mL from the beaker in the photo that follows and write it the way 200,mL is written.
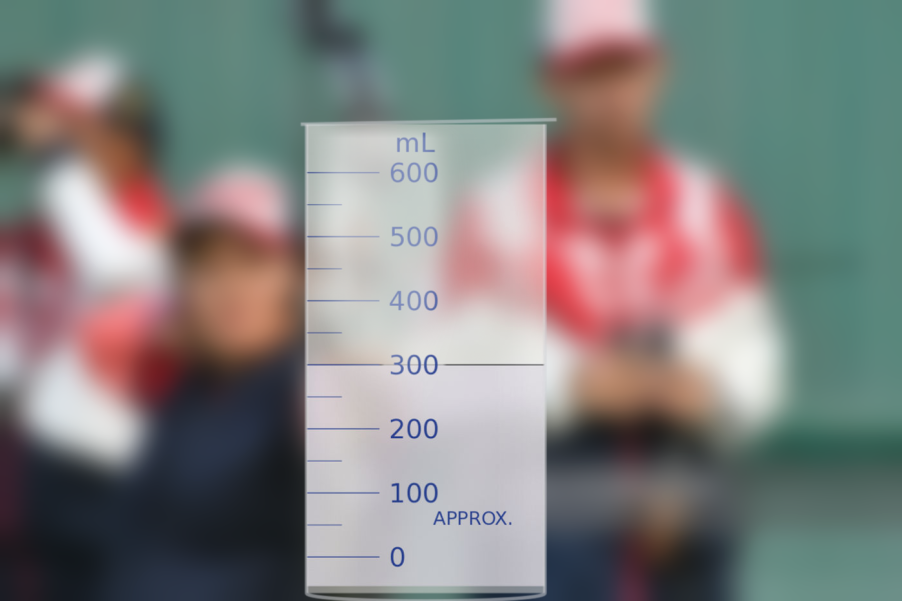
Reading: 300,mL
